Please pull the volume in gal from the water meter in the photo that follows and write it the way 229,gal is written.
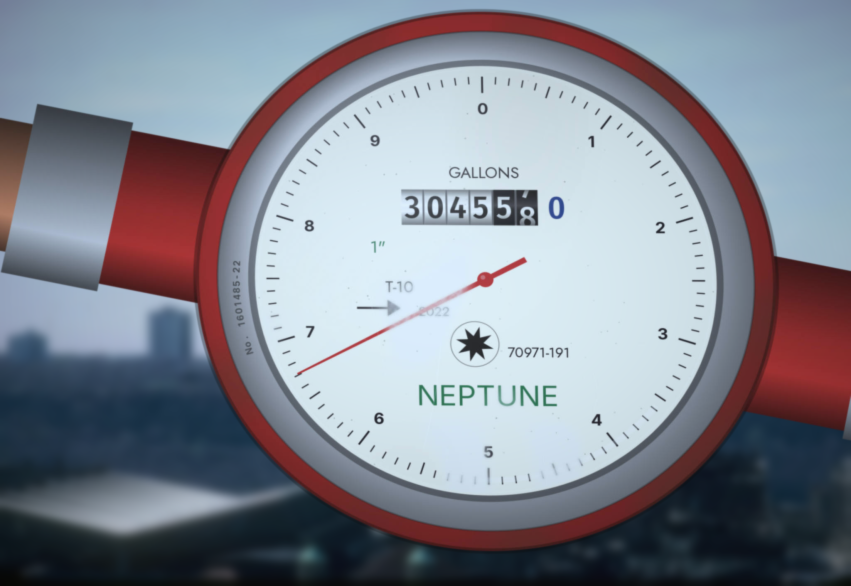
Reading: 3045576.7,gal
